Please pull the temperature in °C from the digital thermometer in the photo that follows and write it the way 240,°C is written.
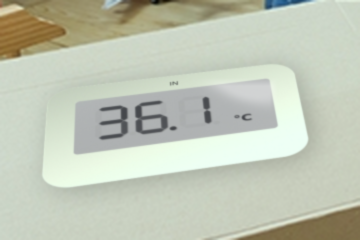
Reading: 36.1,°C
